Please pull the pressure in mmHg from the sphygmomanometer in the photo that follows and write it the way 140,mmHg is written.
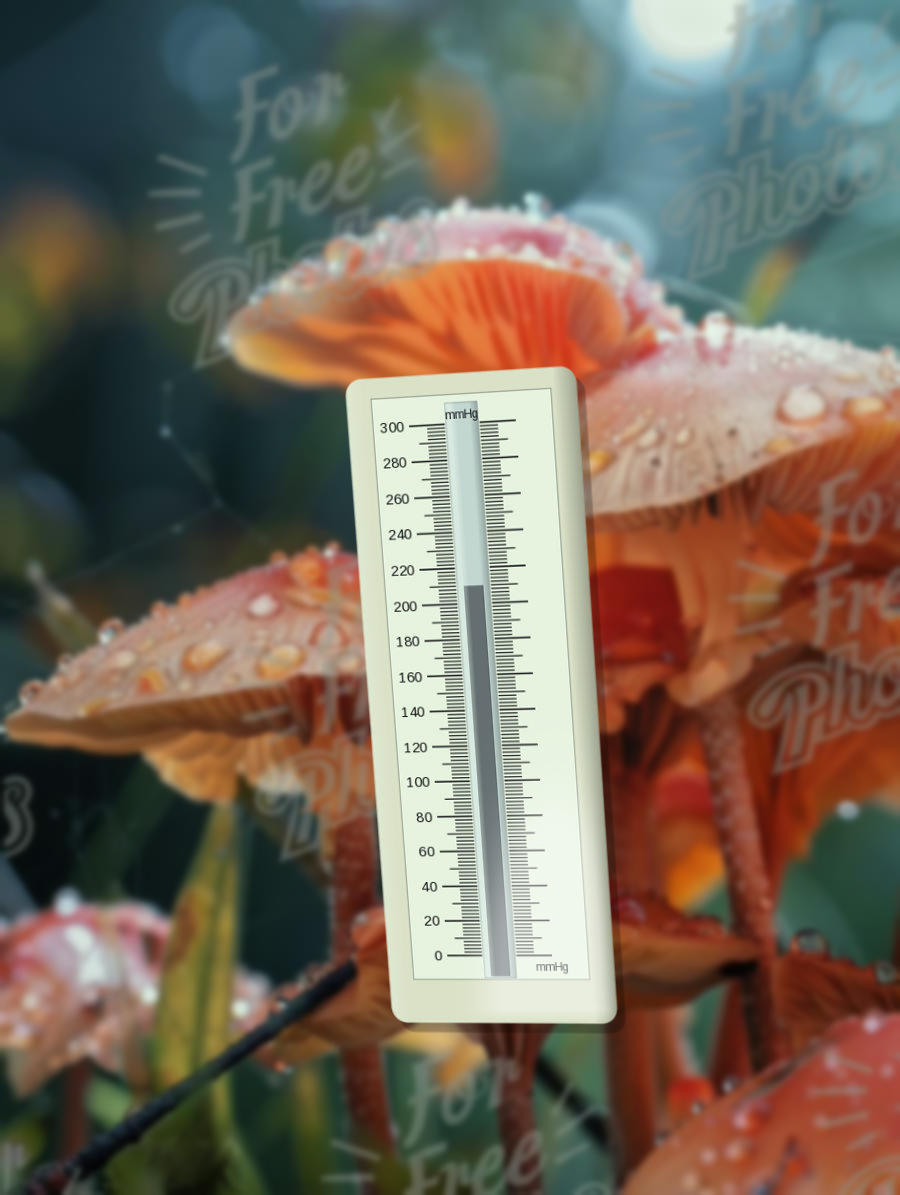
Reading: 210,mmHg
